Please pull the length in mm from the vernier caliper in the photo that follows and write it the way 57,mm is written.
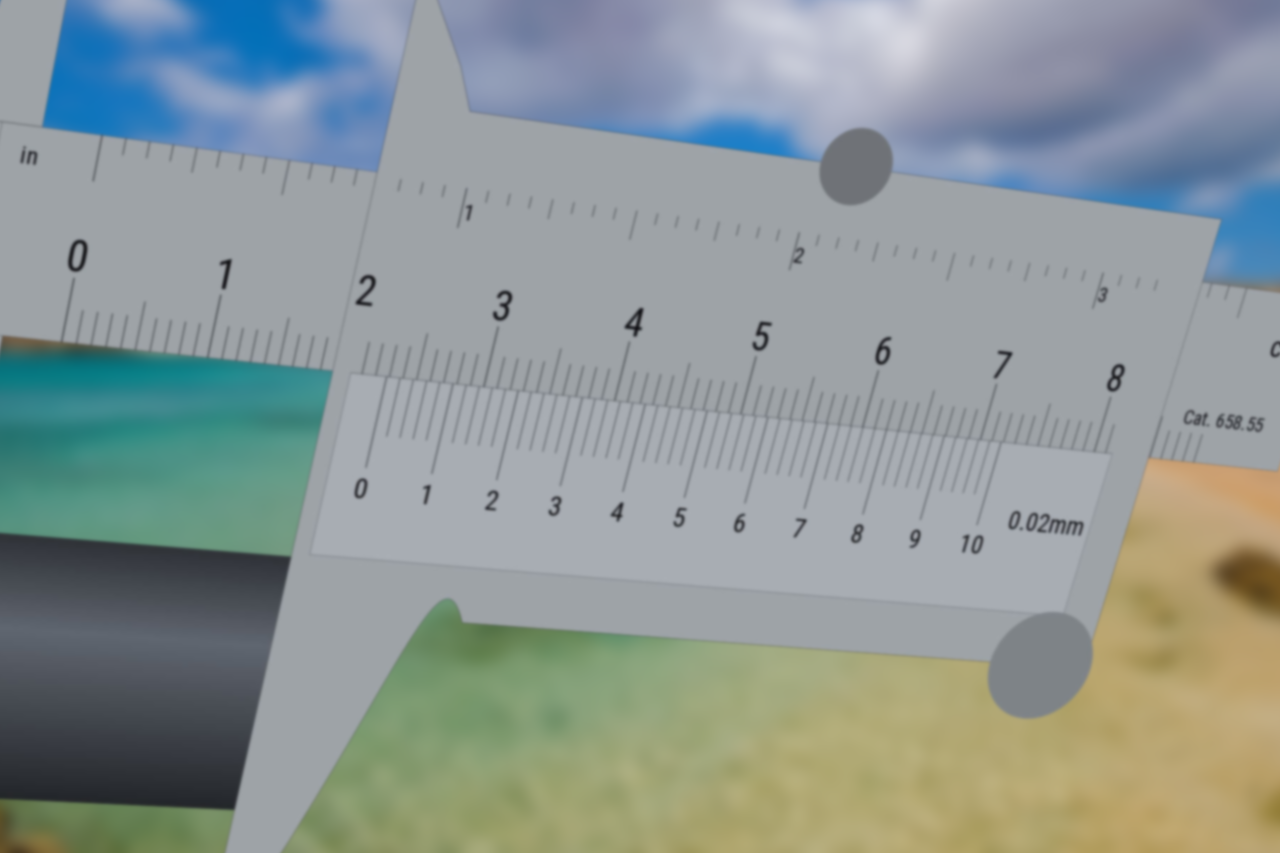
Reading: 22.8,mm
